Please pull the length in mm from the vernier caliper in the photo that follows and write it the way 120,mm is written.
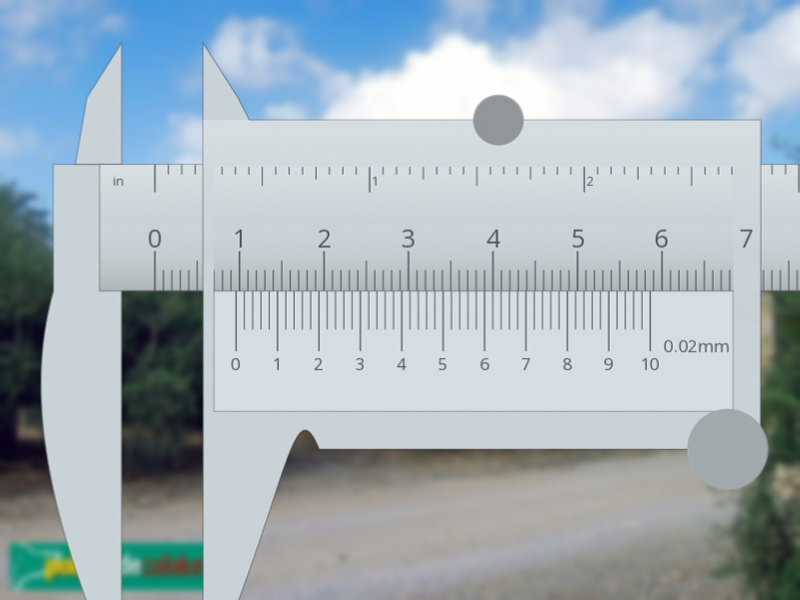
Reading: 9.6,mm
